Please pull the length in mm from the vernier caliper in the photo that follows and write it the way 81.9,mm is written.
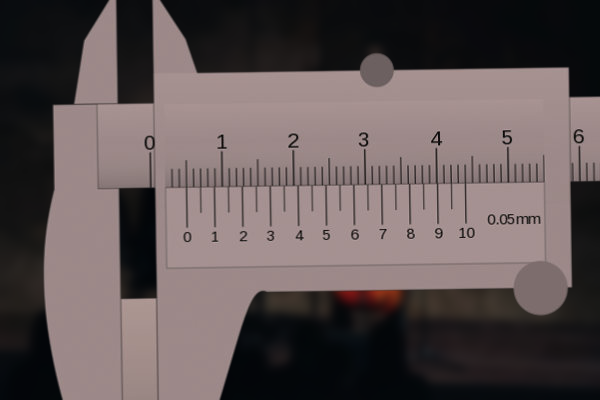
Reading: 5.0,mm
